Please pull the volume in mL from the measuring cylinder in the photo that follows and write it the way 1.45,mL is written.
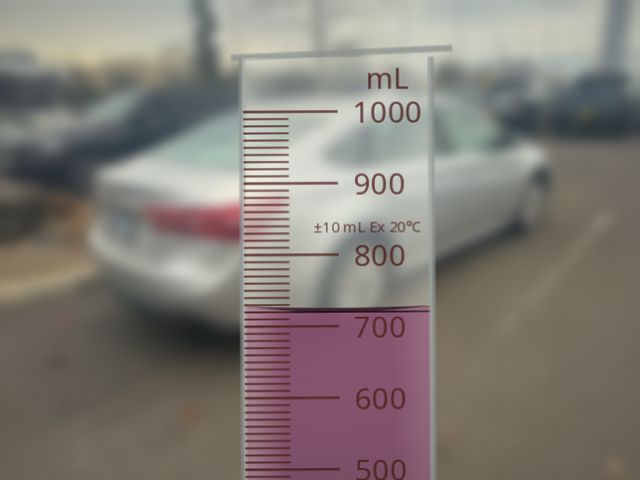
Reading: 720,mL
